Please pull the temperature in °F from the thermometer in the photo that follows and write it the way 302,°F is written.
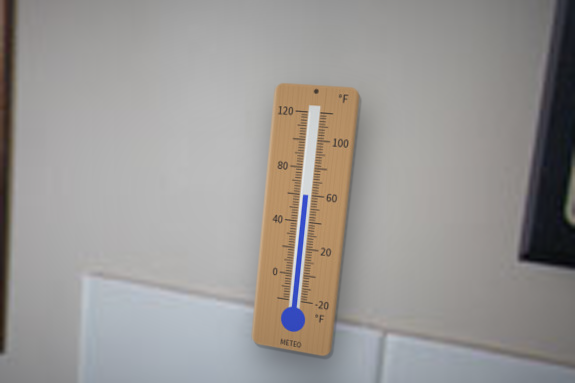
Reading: 60,°F
